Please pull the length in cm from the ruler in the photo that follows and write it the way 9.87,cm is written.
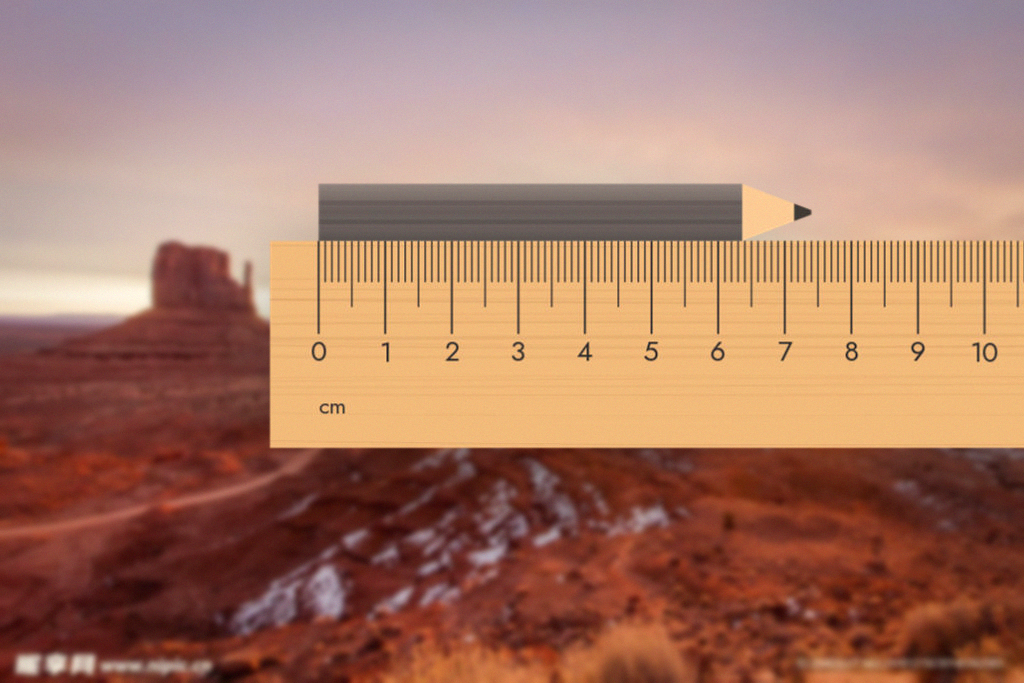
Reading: 7.4,cm
